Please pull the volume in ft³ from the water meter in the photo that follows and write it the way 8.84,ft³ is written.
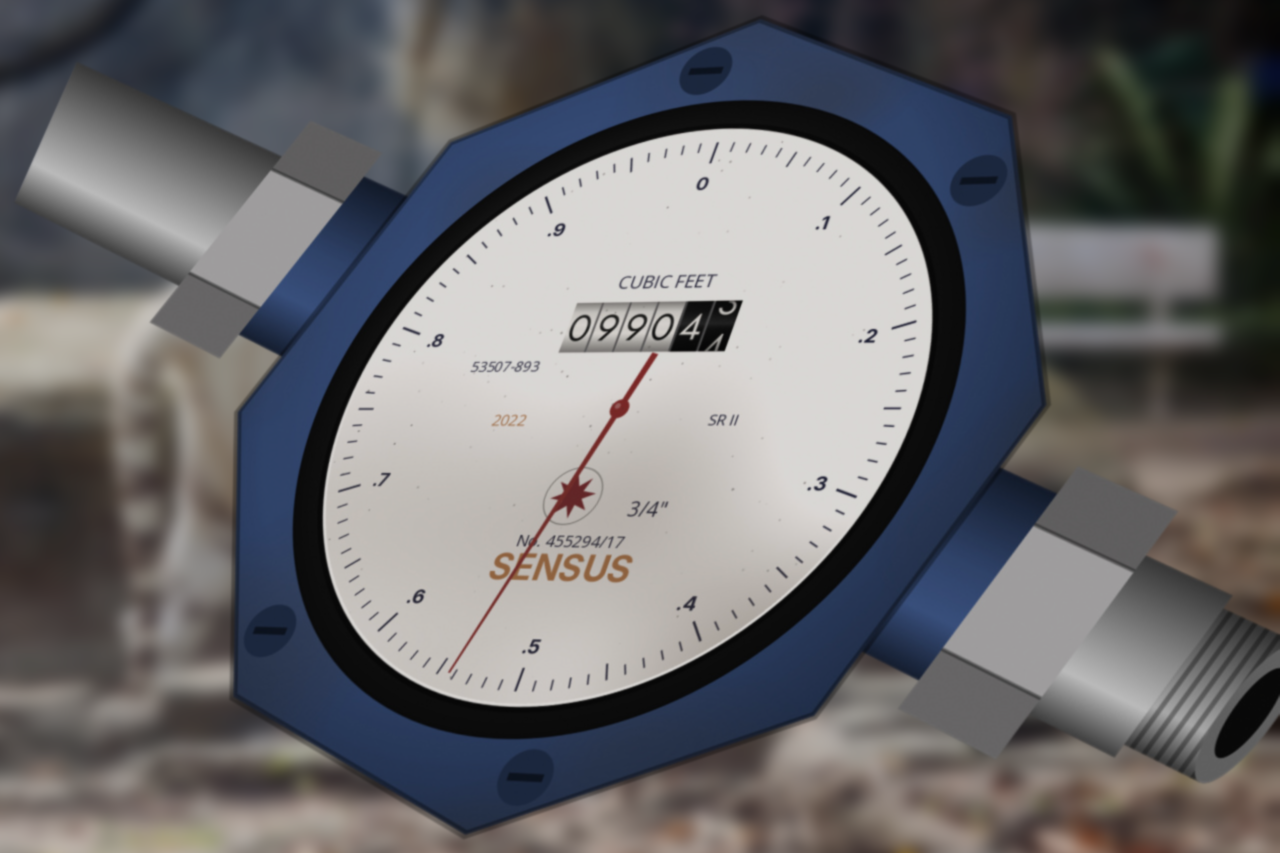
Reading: 99043.54,ft³
